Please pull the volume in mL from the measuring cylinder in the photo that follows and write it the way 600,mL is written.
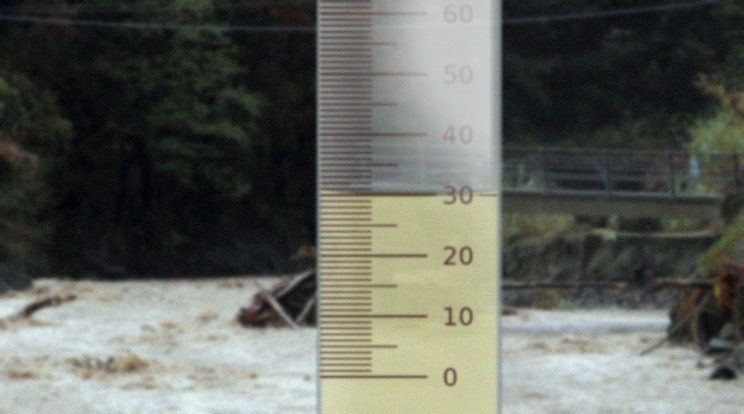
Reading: 30,mL
